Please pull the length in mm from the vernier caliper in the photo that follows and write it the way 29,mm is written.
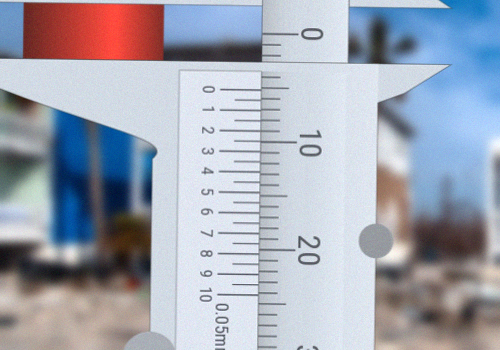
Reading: 5.2,mm
